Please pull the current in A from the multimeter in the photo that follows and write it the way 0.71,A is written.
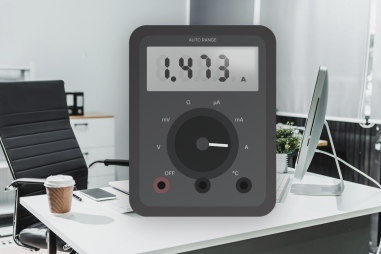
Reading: 1.473,A
